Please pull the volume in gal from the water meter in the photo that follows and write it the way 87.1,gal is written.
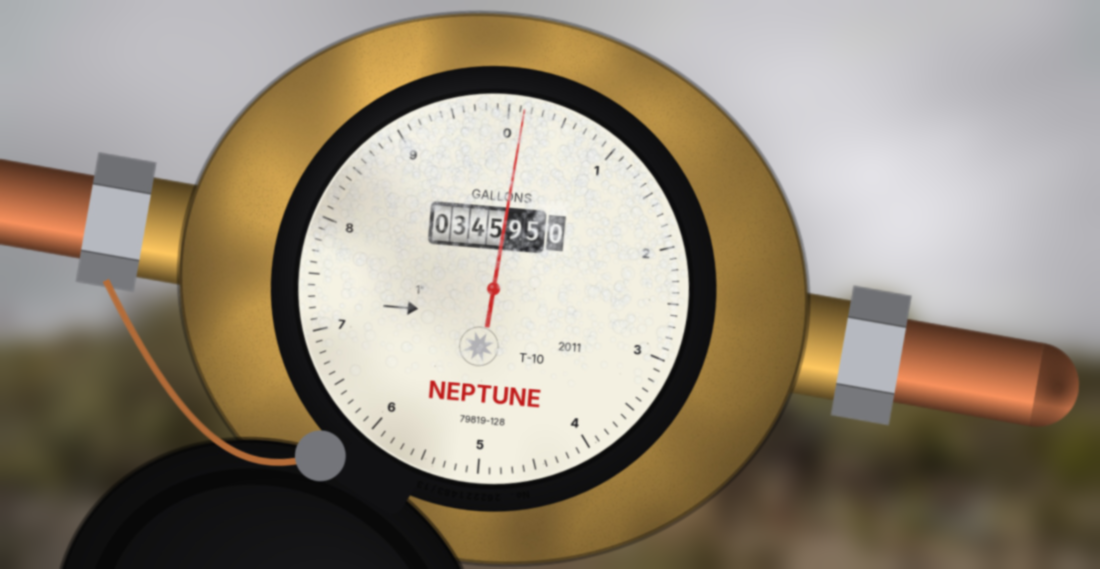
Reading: 345950.1,gal
